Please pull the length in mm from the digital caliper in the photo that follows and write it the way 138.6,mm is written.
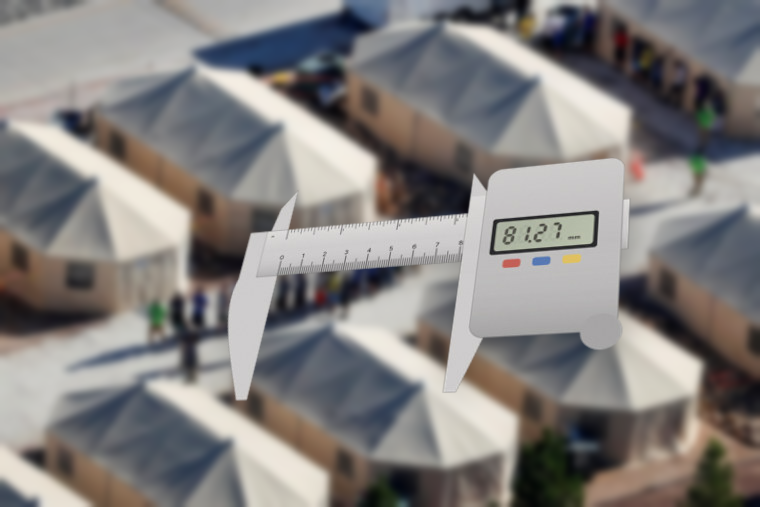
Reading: 81.27,mm
